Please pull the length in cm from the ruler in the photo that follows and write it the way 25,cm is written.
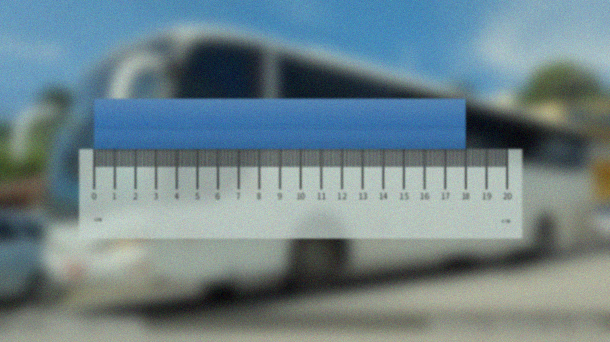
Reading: 18,cm
